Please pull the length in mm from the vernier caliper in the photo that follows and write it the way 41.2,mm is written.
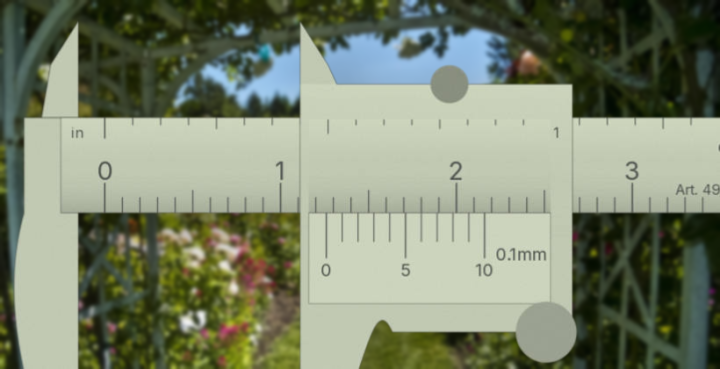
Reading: 12.6,mm
